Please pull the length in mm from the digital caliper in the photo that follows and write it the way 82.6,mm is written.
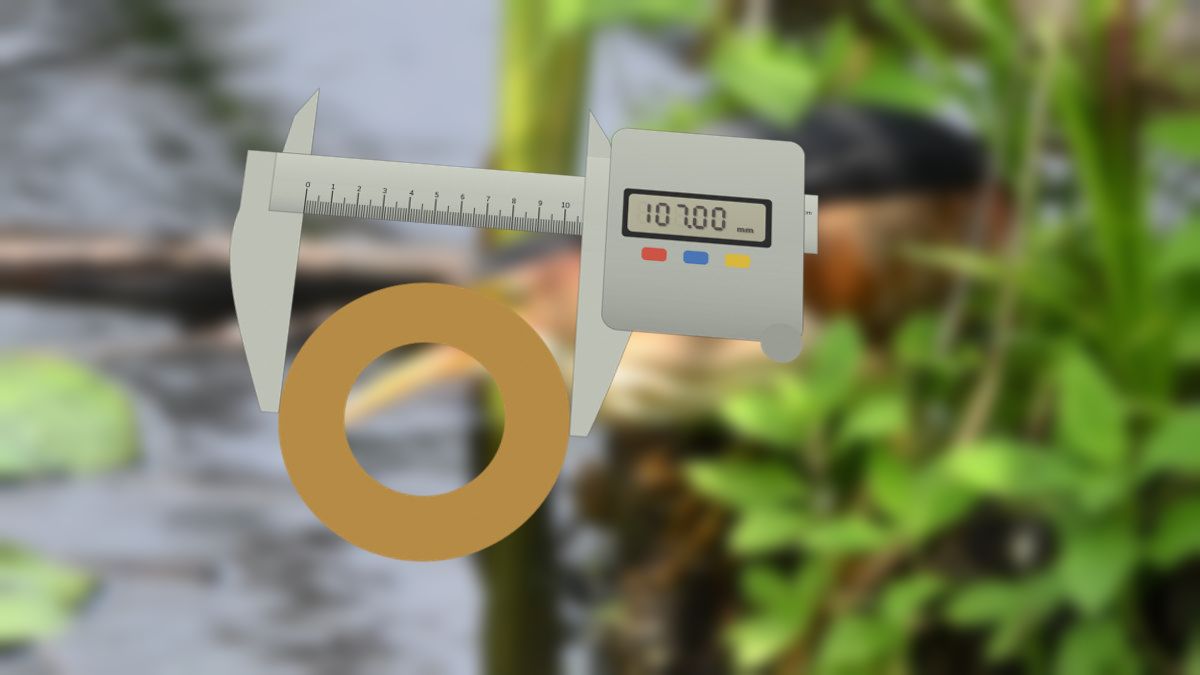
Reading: 107.00,mm
